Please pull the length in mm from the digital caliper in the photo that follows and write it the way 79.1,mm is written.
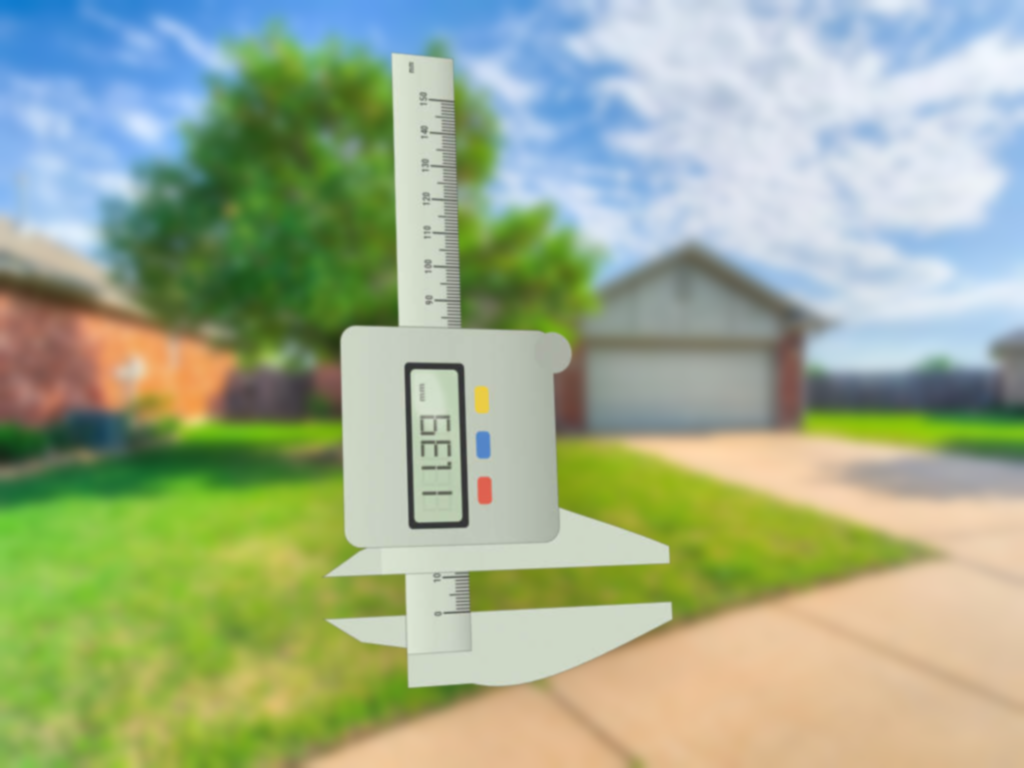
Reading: 11.39,mm
